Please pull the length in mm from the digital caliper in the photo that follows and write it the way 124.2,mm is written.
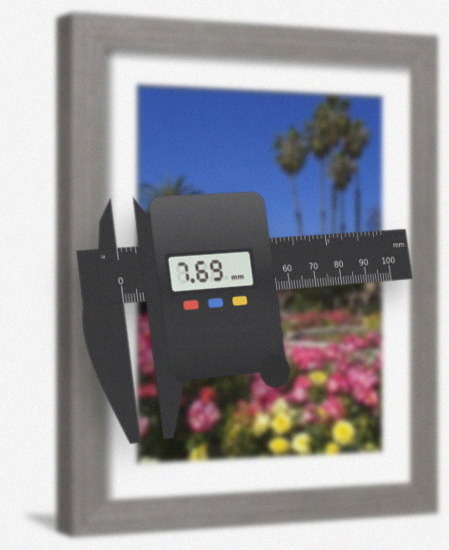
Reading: 7.69,mm
